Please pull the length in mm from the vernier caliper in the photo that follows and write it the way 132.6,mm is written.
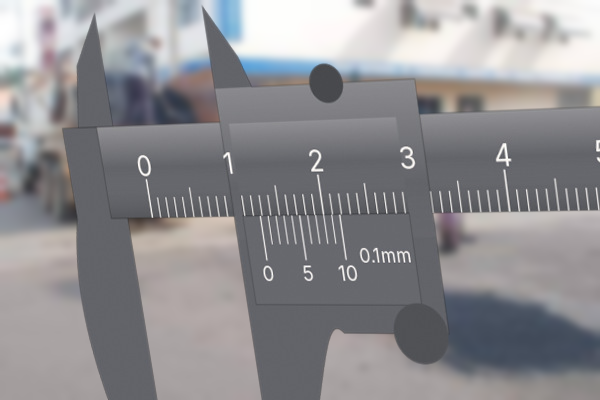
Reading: 12.8,mm
